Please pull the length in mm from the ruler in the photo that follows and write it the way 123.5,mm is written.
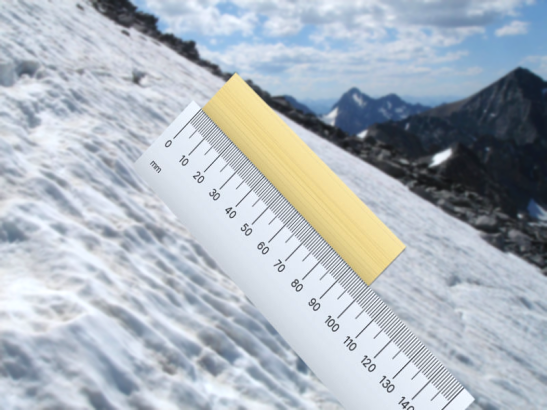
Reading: 100,mm
